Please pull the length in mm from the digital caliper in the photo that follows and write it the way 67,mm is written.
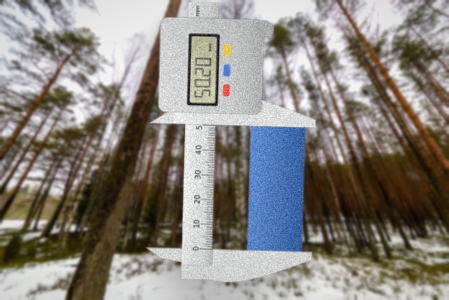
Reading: 50.20,mm
